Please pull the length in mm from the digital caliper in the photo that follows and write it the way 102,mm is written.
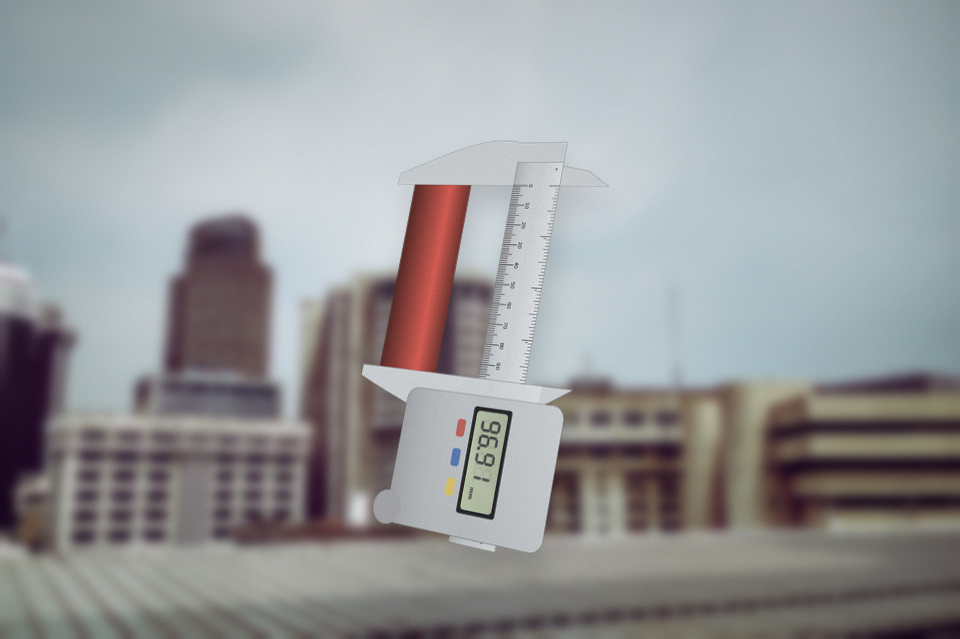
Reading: 96.91,mm
